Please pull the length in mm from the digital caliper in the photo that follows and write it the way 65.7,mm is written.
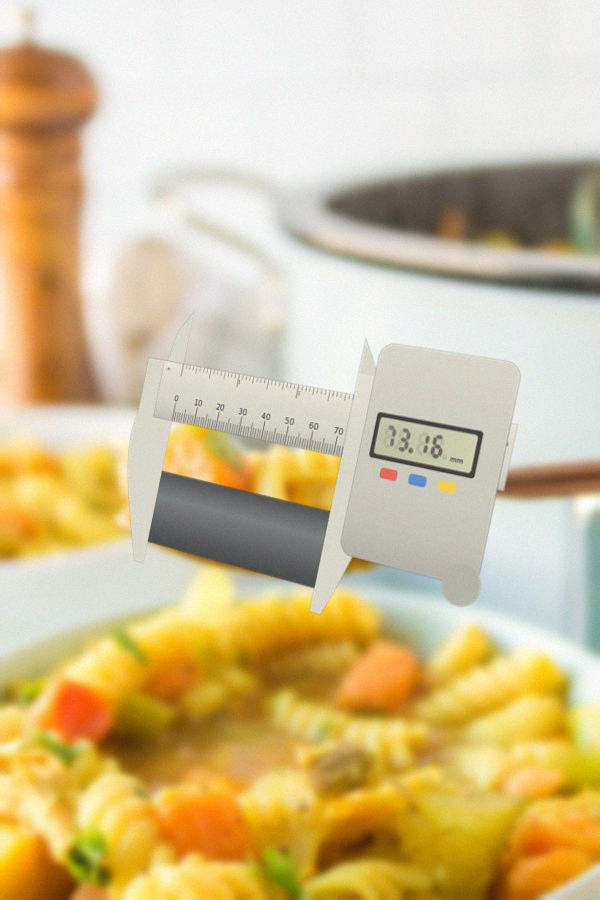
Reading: 73.16,mm
